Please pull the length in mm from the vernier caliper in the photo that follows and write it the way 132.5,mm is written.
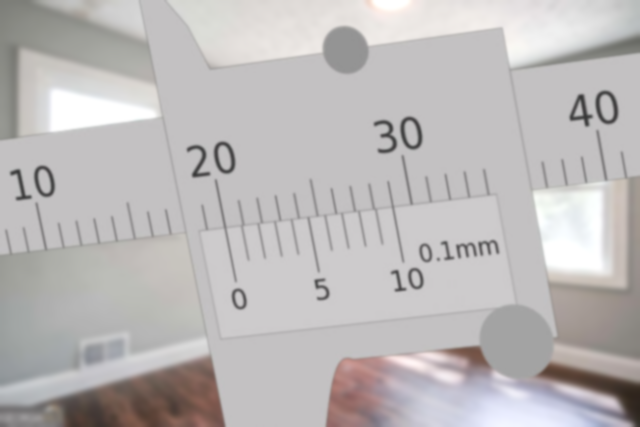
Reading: 20.0,mm
